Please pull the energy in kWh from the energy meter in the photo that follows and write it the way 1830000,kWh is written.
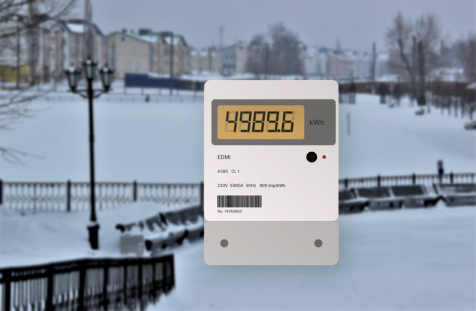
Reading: 4989.6,kWh
